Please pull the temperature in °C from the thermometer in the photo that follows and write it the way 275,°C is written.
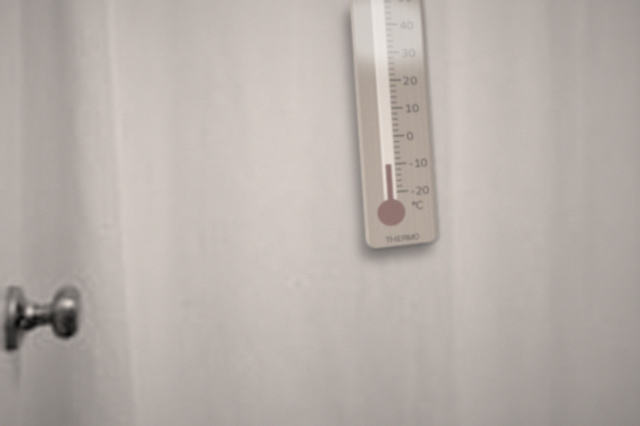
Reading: -10,°C
